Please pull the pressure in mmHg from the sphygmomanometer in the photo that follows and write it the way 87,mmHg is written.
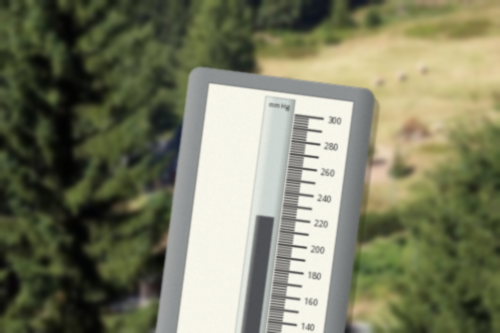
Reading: 220,mmHg
